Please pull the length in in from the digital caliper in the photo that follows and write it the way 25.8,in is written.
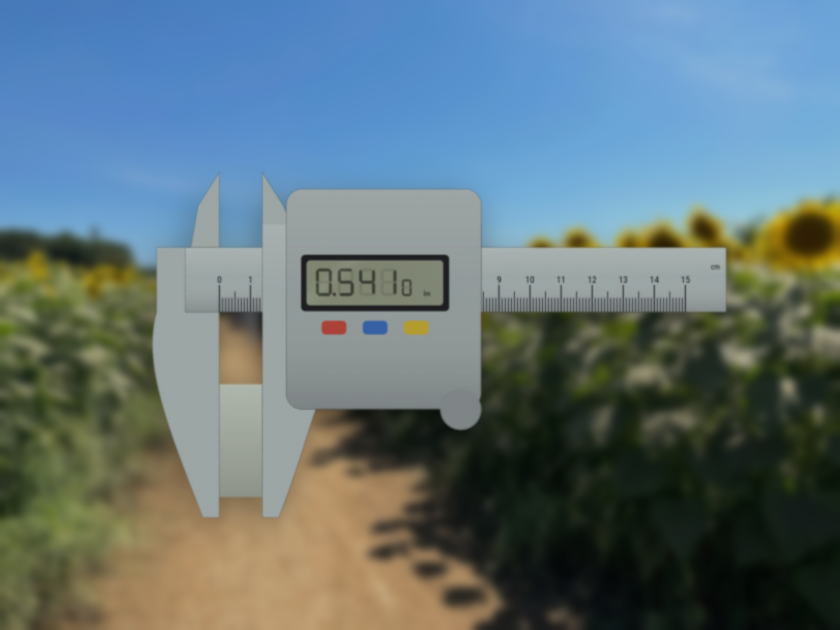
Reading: 0.5410,in
